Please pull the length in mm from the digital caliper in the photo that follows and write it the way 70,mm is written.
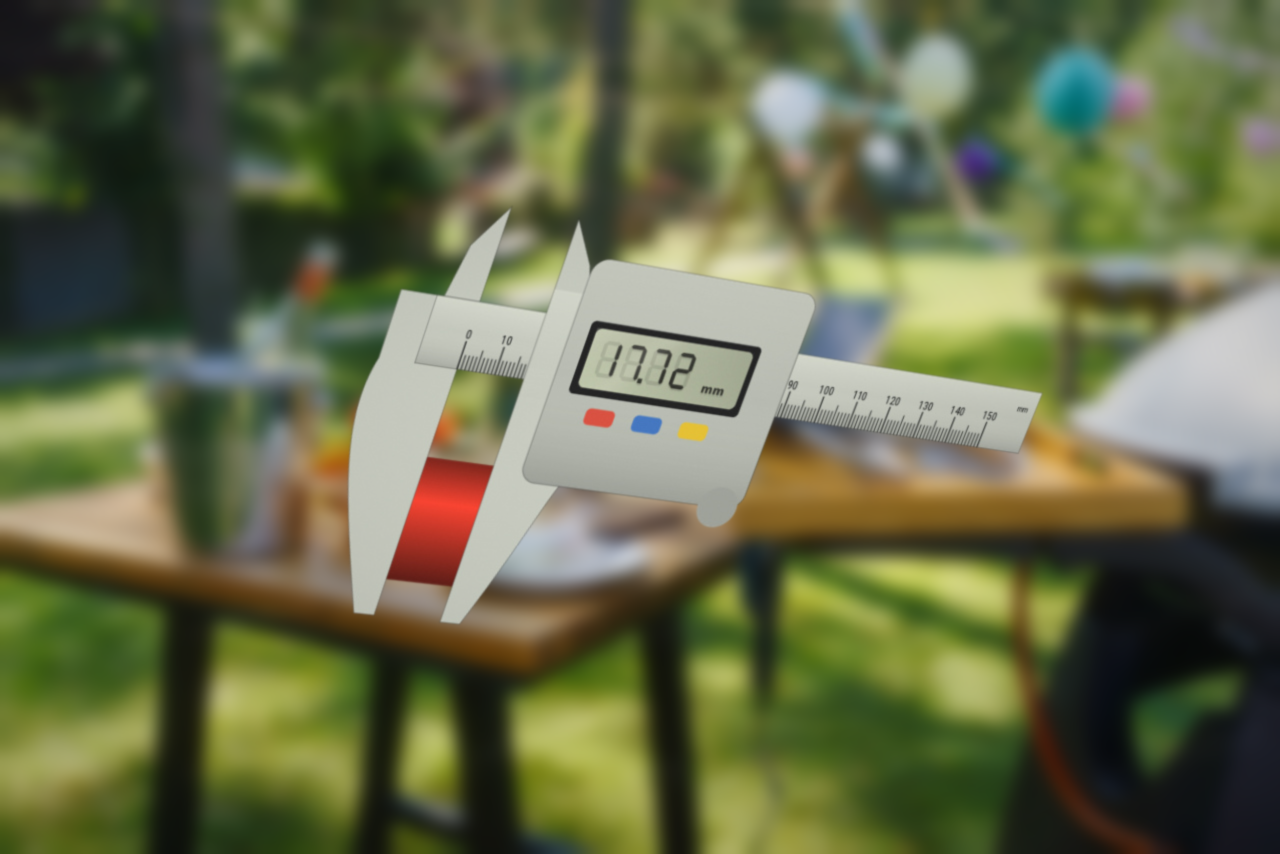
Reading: 17.72,mm
